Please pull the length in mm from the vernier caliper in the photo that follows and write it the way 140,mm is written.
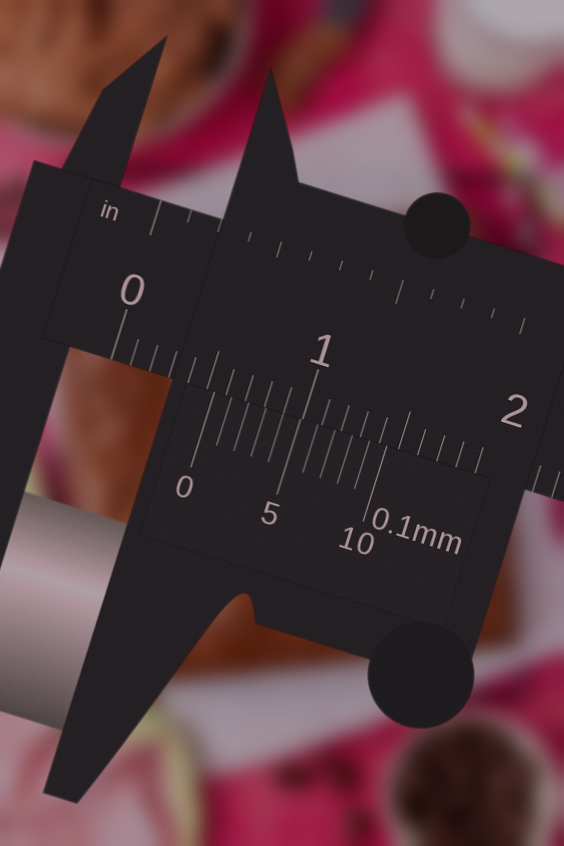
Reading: 5.4,mm
